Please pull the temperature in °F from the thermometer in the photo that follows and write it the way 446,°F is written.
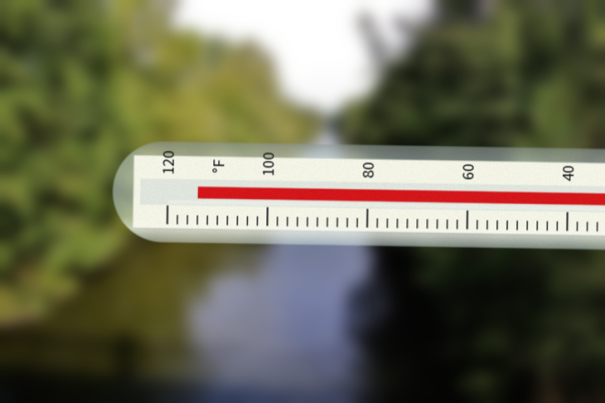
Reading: 114,°F
